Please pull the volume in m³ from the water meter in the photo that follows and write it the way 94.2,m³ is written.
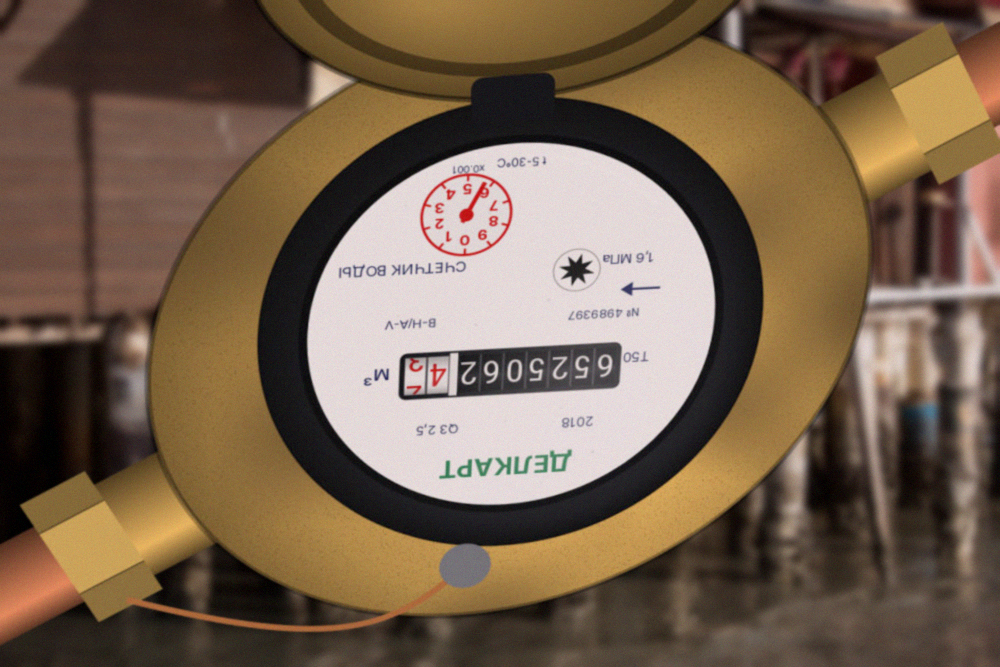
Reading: 6525062.425,m³
